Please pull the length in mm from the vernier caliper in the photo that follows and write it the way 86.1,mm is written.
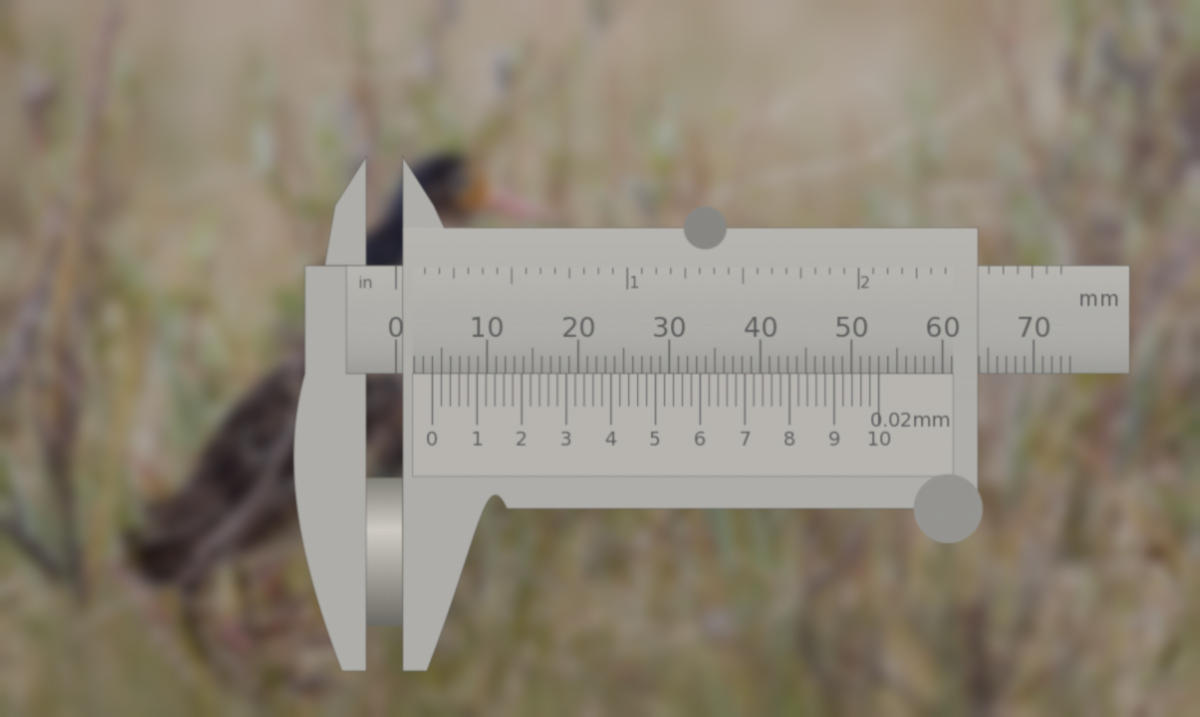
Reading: 4.0,mm
